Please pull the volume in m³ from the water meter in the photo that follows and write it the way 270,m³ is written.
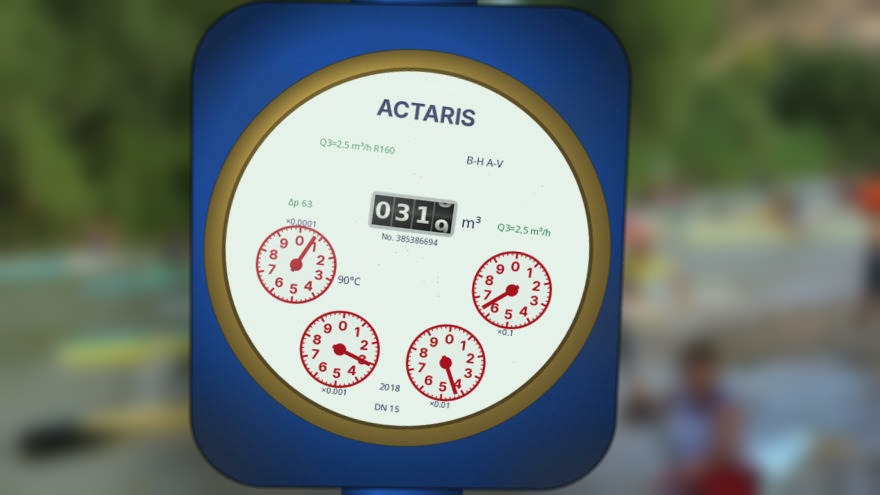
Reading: 318.6430,m³
